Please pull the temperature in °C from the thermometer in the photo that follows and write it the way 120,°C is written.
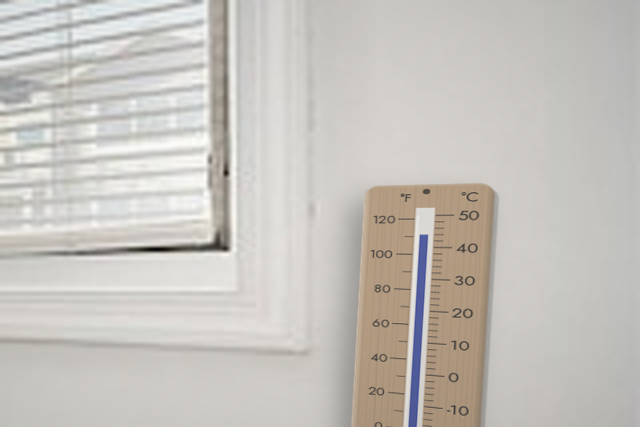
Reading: 44,°C
